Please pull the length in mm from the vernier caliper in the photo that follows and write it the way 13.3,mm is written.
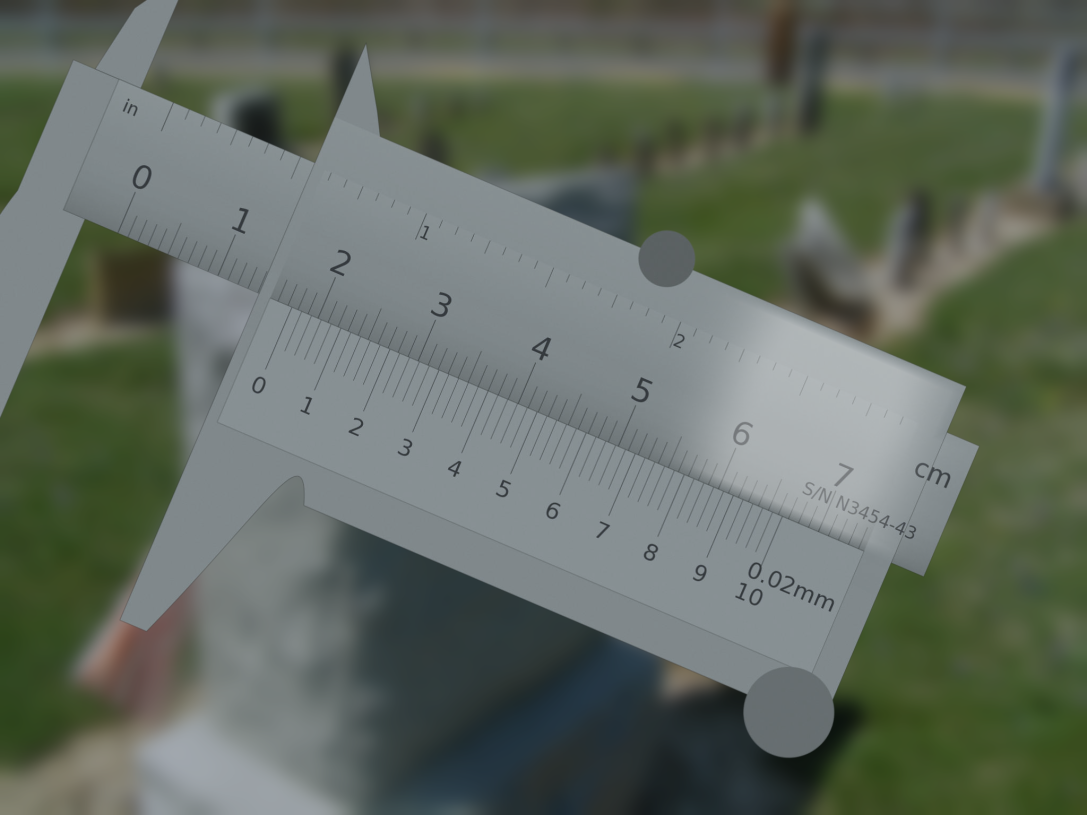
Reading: 17.4,mm
